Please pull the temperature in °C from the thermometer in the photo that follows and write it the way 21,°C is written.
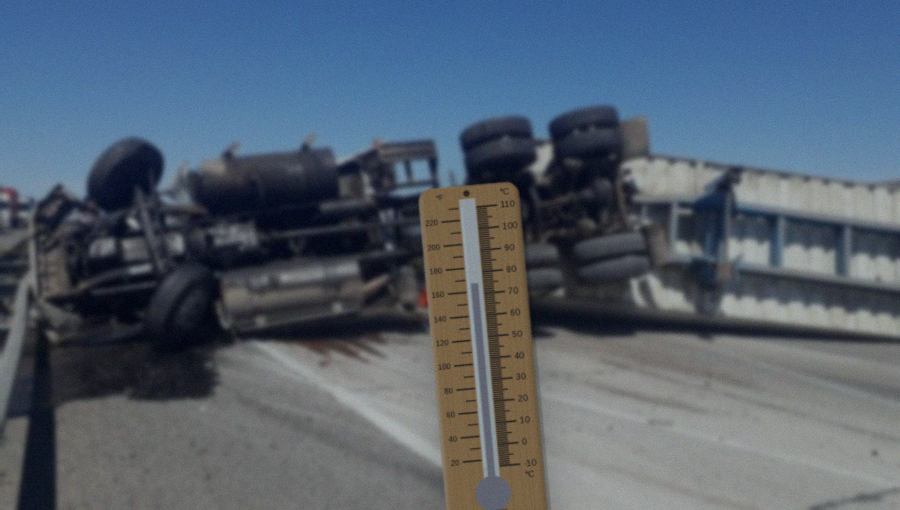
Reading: 75,°C
